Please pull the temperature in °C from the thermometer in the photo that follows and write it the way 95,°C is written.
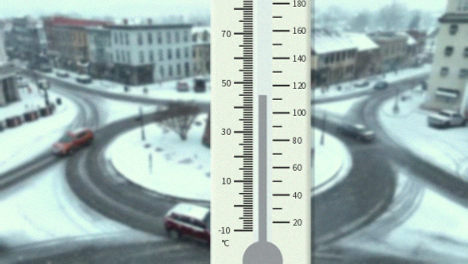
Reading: 45,°C
